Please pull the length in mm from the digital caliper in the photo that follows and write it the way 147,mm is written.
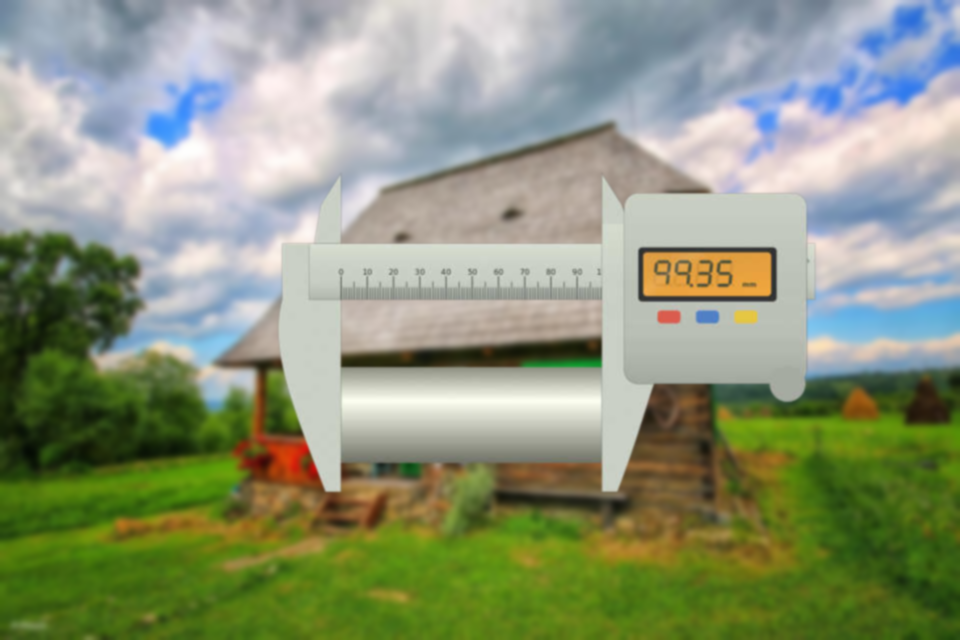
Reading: 99.35,mm
